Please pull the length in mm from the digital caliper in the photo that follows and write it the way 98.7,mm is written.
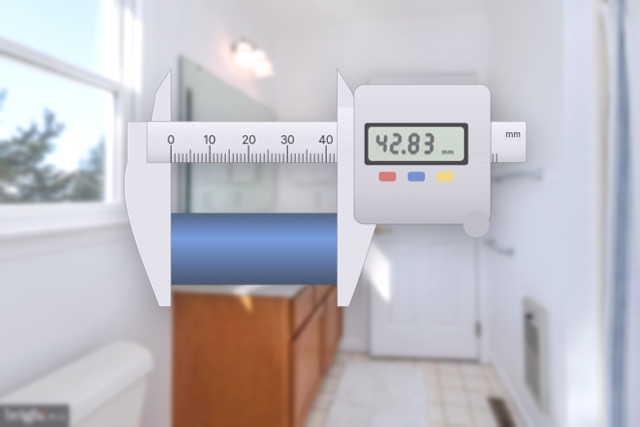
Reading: 42.83,mm
